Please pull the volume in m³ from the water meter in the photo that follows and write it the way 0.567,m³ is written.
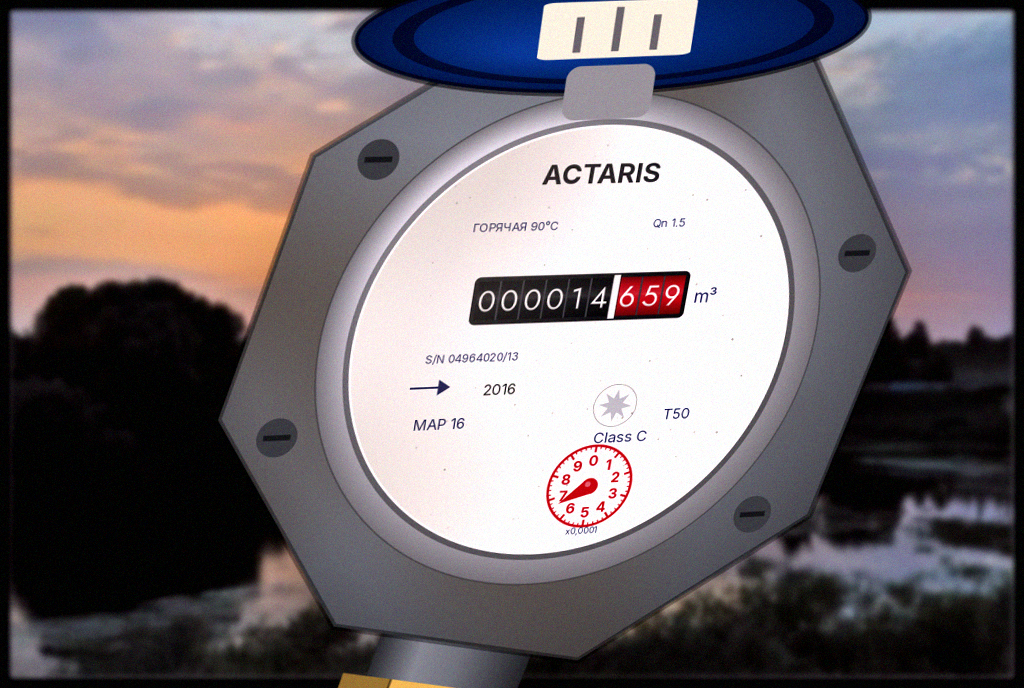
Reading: 14.6596,m³
